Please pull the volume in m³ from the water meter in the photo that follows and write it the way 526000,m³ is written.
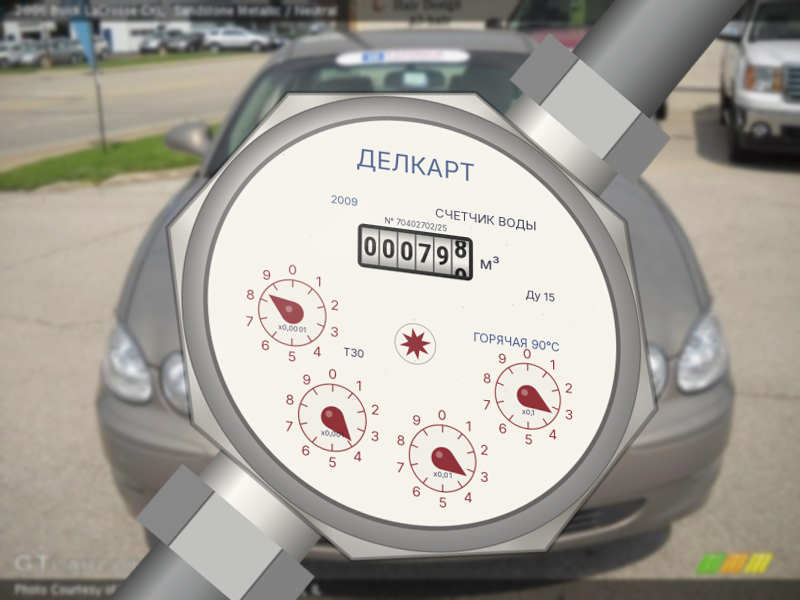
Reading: 798.3338,m³
